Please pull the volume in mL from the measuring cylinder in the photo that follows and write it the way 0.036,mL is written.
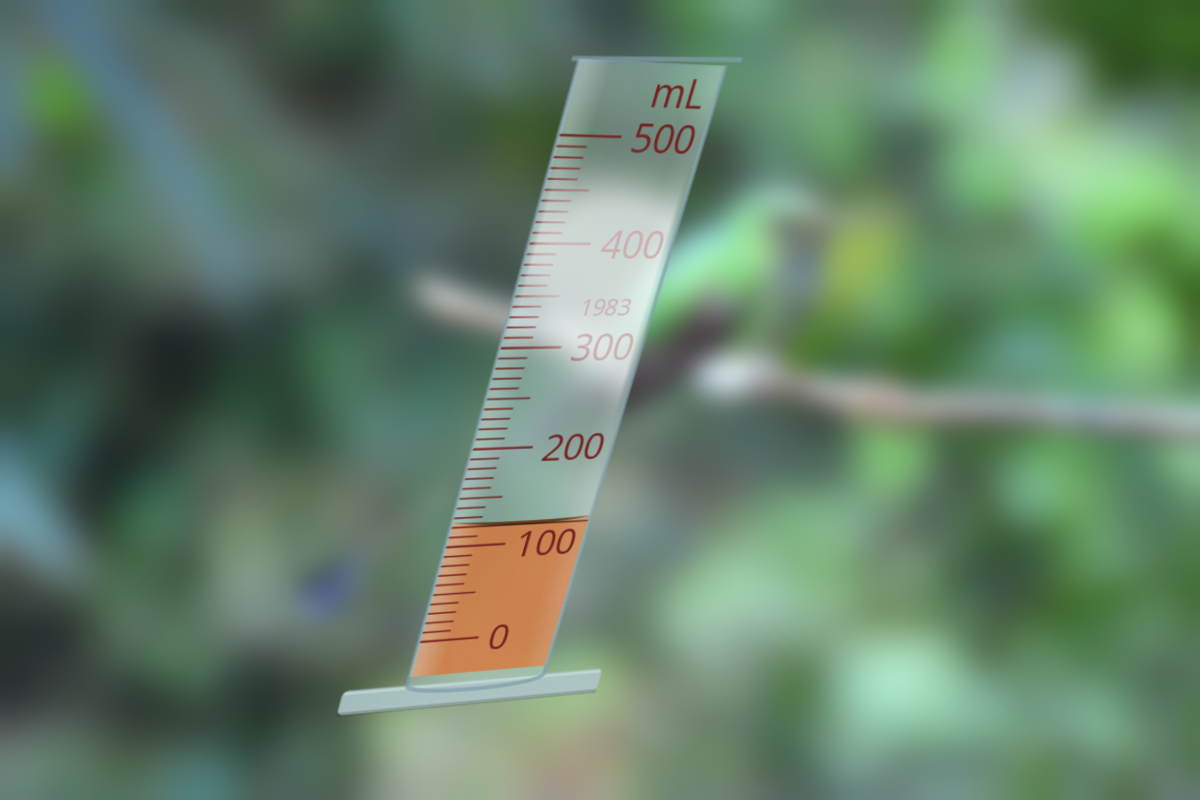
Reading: 120,mL
